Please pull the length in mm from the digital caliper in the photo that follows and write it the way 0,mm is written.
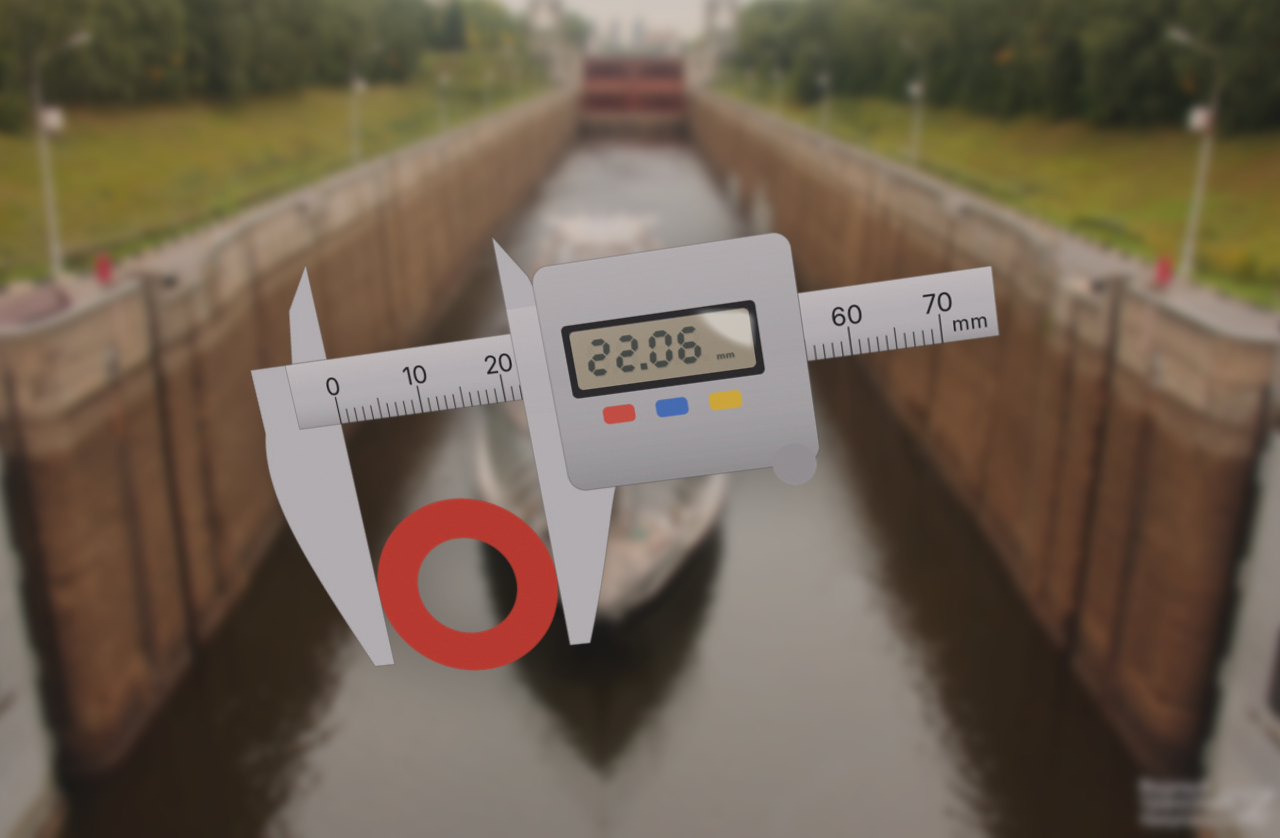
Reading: 22.06,mm
